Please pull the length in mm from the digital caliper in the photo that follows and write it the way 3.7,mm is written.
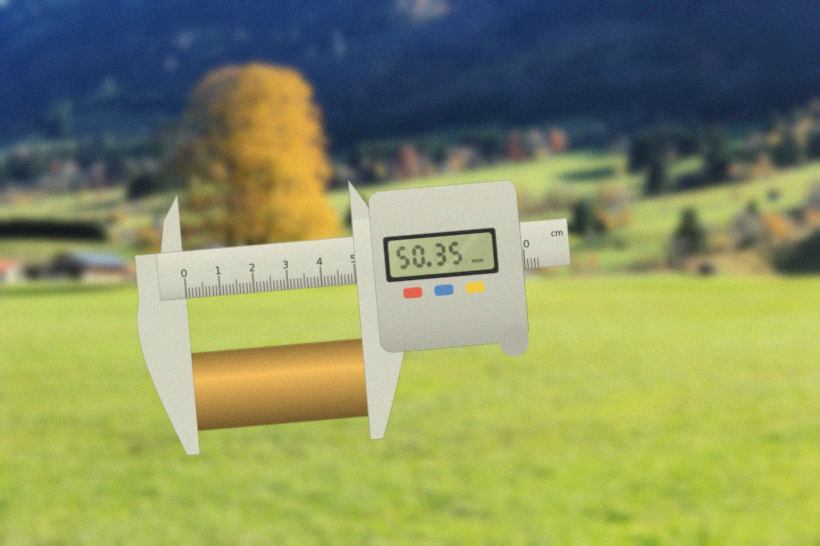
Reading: 50.35,mm
